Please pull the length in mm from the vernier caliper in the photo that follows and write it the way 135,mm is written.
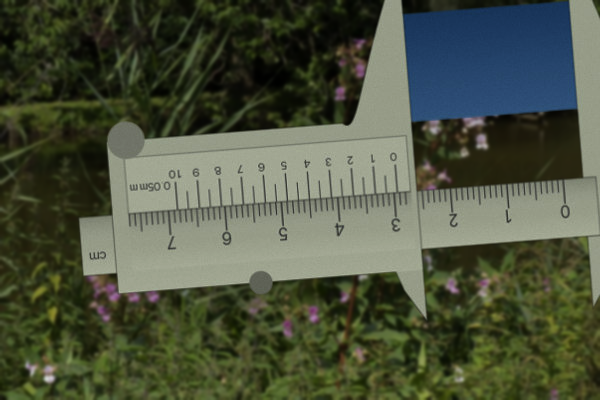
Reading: 29.4,mm
